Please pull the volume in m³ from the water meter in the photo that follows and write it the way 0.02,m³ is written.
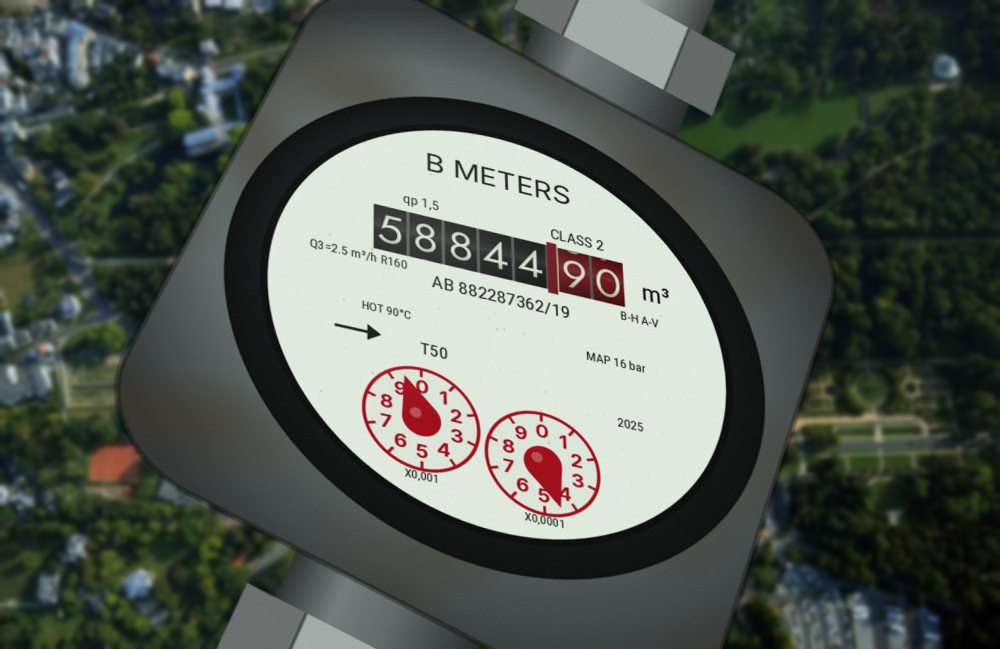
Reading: 58844.8994,m³
